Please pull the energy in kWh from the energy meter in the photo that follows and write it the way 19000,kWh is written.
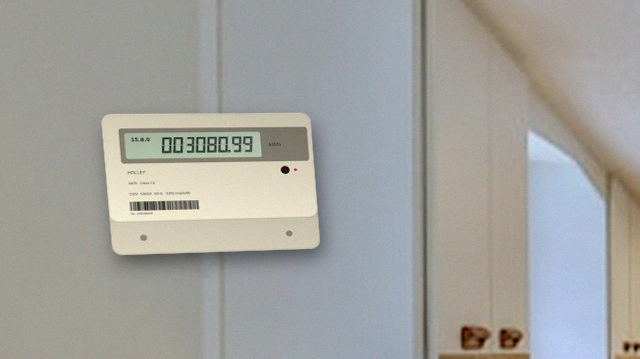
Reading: 3080.99,kWh
